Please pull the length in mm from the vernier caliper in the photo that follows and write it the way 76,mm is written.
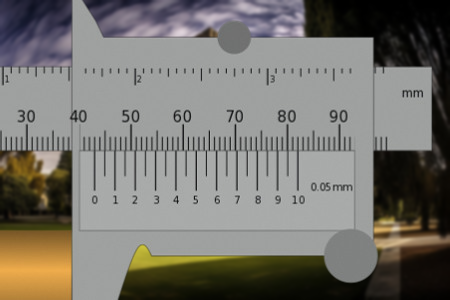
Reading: 43.0,mm
